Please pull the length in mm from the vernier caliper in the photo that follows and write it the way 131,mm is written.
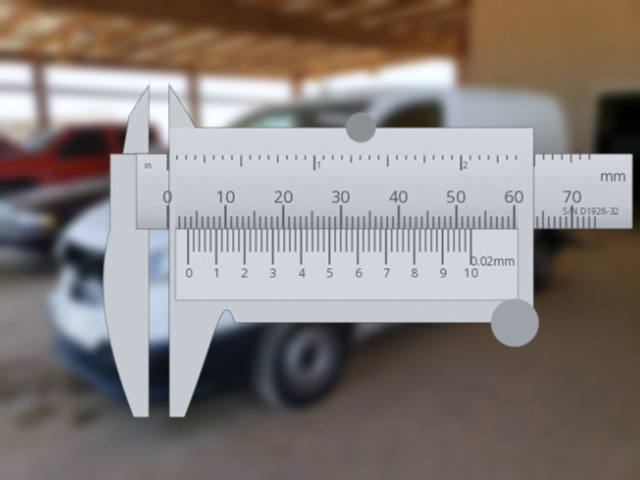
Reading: 3.5,mm
